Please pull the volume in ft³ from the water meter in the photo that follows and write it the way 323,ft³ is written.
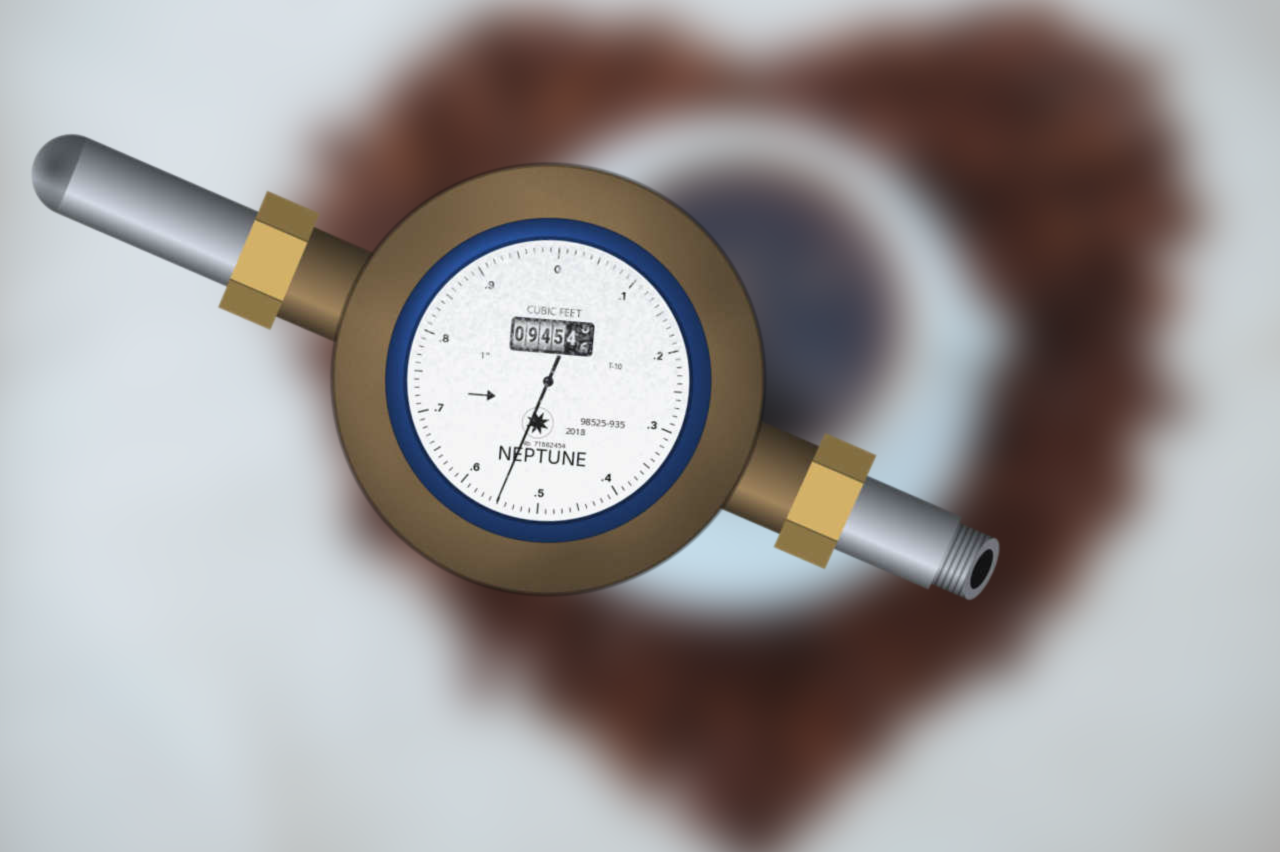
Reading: 94545.55,ft³
